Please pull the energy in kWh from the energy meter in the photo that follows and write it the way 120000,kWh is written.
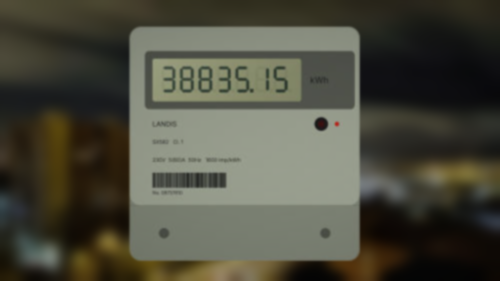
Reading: 38835.15,kWh
